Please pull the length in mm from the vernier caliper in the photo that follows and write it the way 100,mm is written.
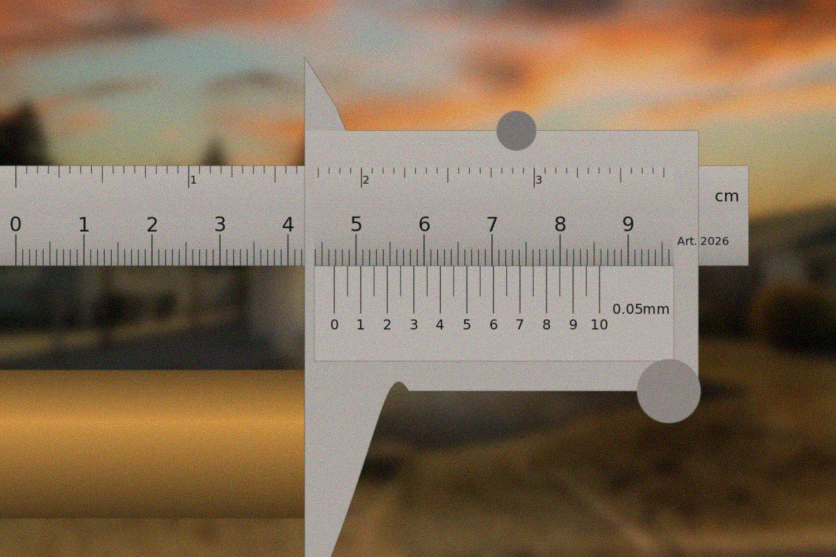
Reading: 46.8,mm
